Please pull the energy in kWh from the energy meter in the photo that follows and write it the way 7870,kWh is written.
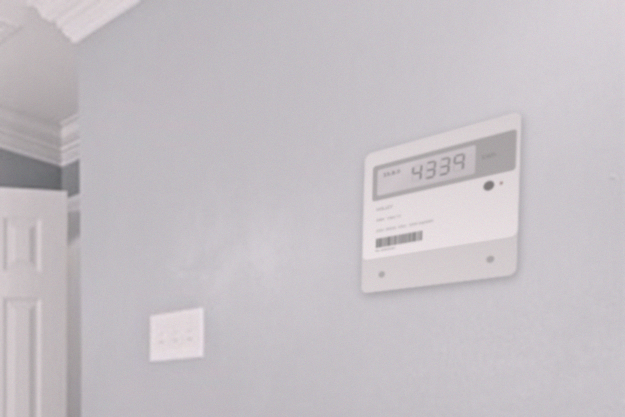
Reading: 4339,kWh
